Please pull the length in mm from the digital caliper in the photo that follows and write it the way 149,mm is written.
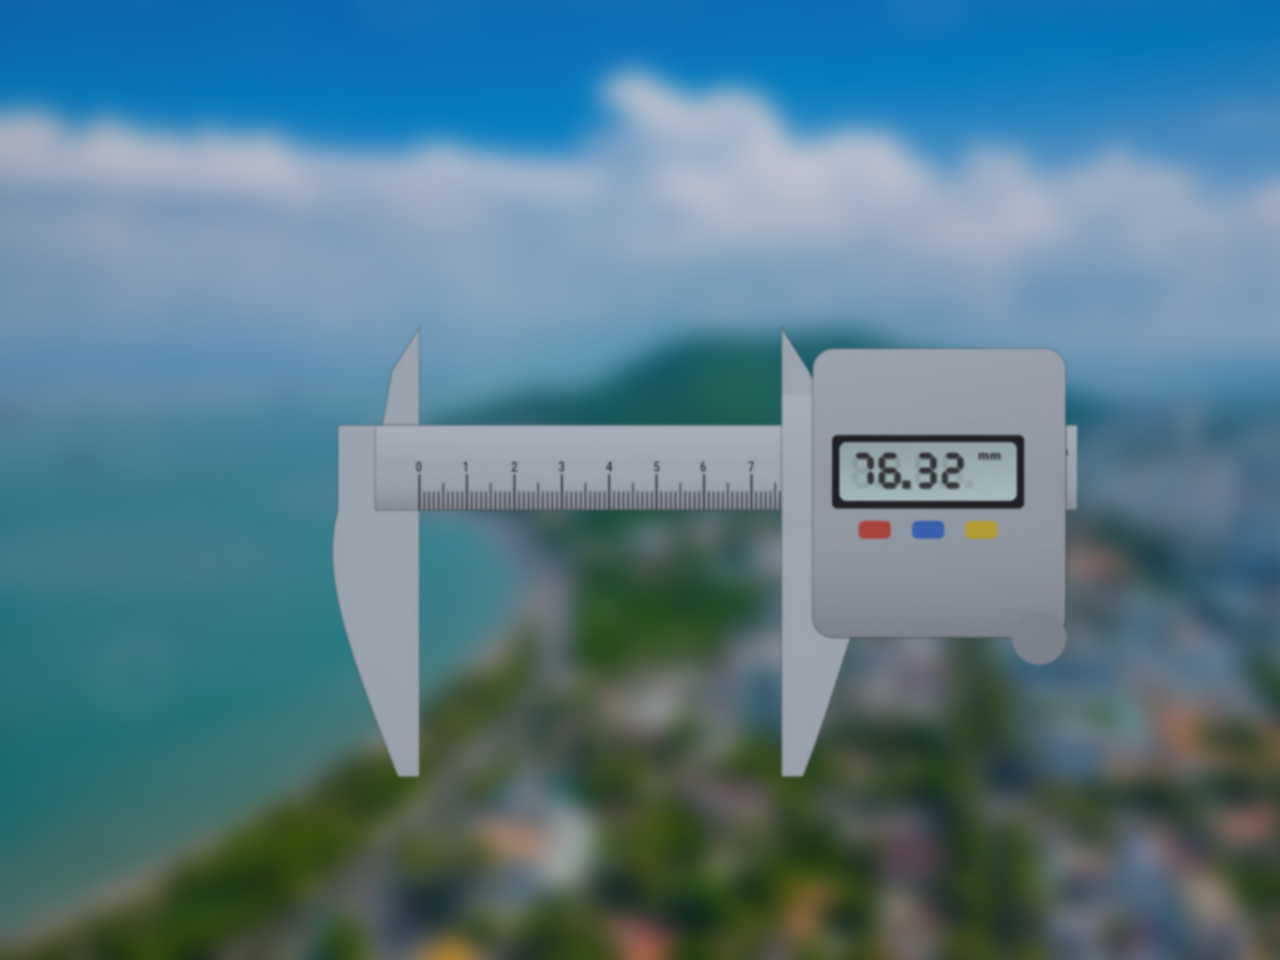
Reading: 76.32,mm
